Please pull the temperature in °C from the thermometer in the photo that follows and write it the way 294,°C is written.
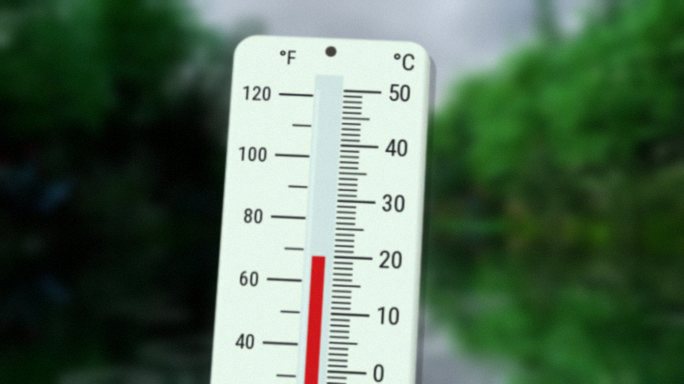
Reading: 20,°C
